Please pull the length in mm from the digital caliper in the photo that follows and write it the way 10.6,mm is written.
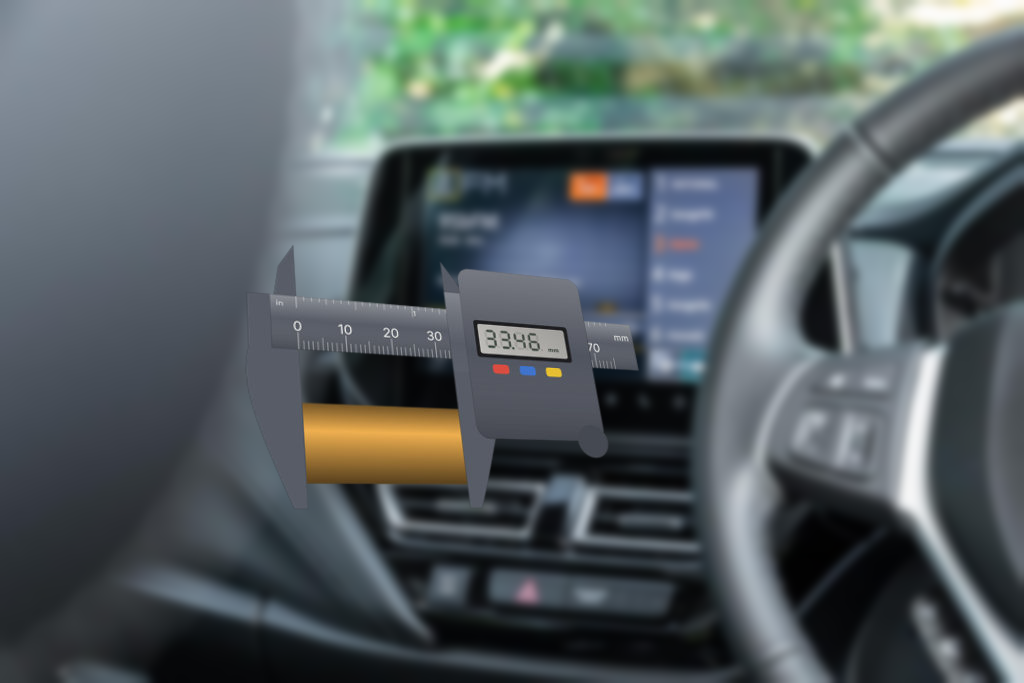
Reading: 33.46,mm
